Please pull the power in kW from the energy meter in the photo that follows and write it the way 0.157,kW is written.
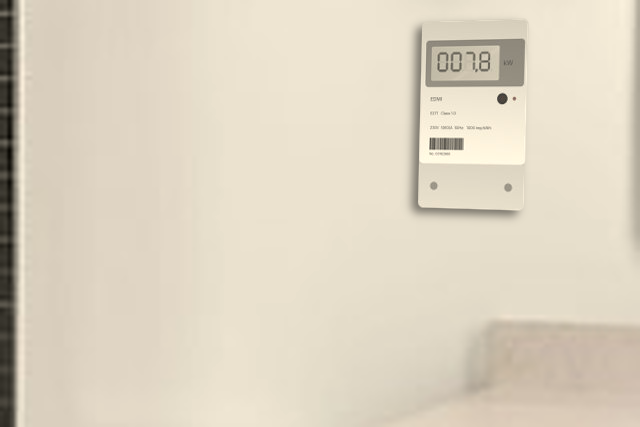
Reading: 7.8,kW
